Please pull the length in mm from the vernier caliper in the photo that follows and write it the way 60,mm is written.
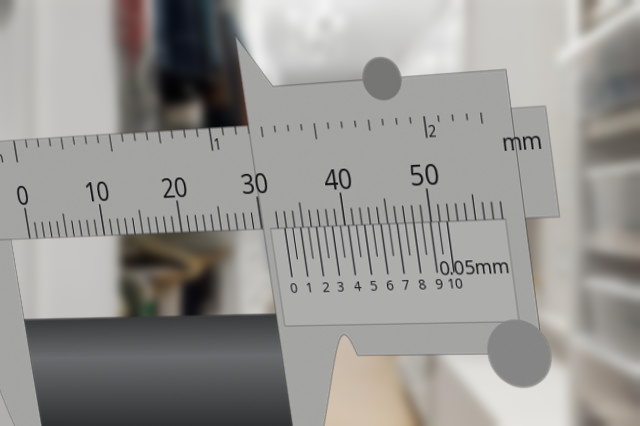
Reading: 32.8,mm
